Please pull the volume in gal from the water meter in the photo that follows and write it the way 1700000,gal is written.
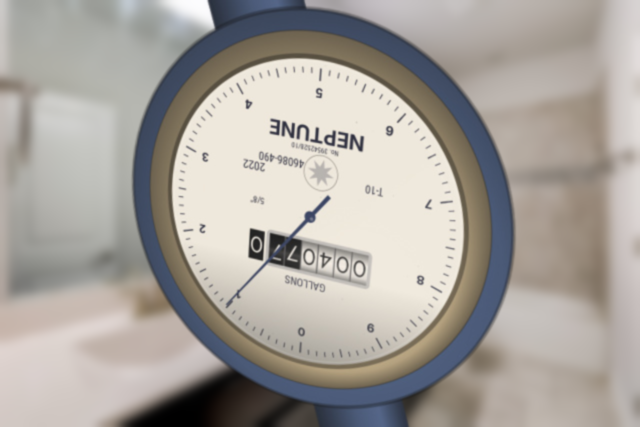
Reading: 40771.0,gal
